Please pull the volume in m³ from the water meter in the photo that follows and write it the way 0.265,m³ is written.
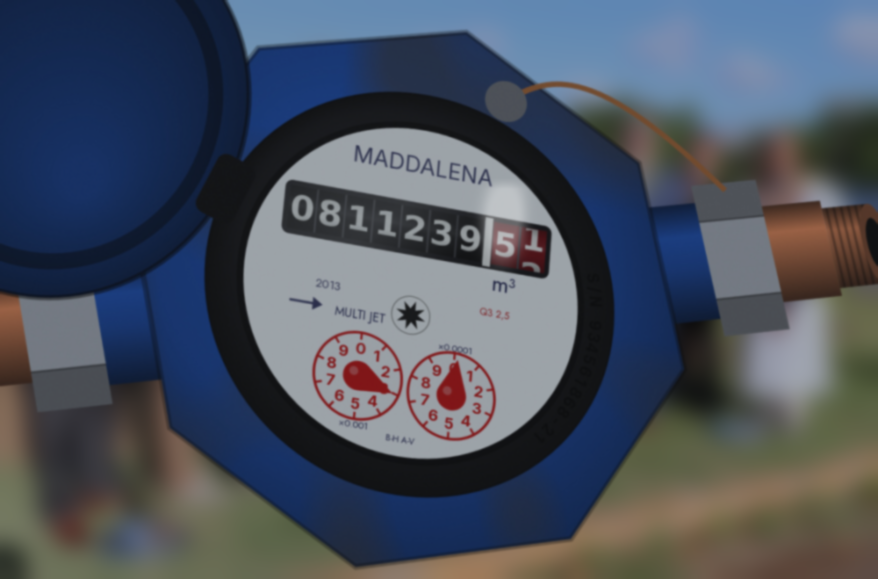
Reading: 811239.5130,m³
